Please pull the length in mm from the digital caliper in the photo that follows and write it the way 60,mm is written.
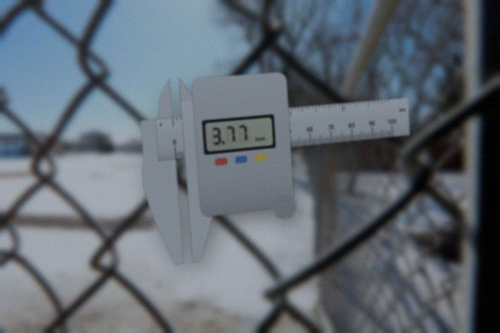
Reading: 3.77,mm
